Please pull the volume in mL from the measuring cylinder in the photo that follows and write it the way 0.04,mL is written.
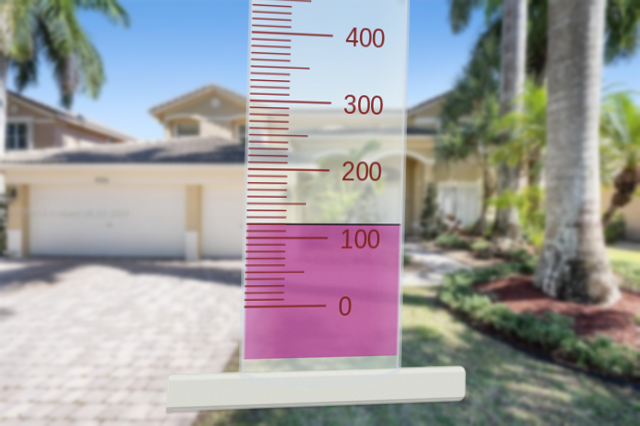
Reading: 120,mL
